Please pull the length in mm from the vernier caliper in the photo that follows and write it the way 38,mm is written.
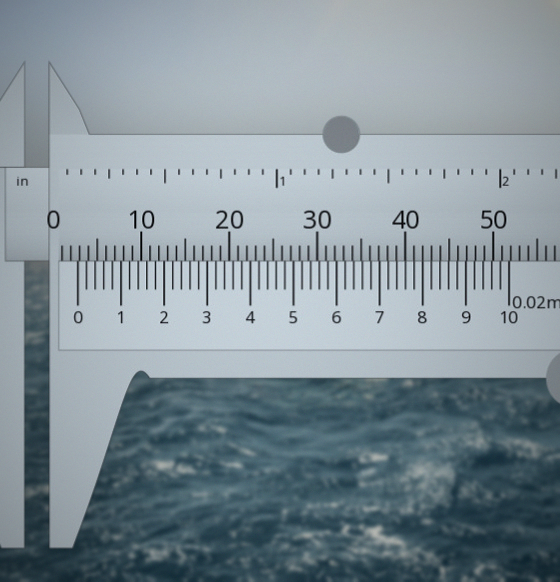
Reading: 2.8,mm
